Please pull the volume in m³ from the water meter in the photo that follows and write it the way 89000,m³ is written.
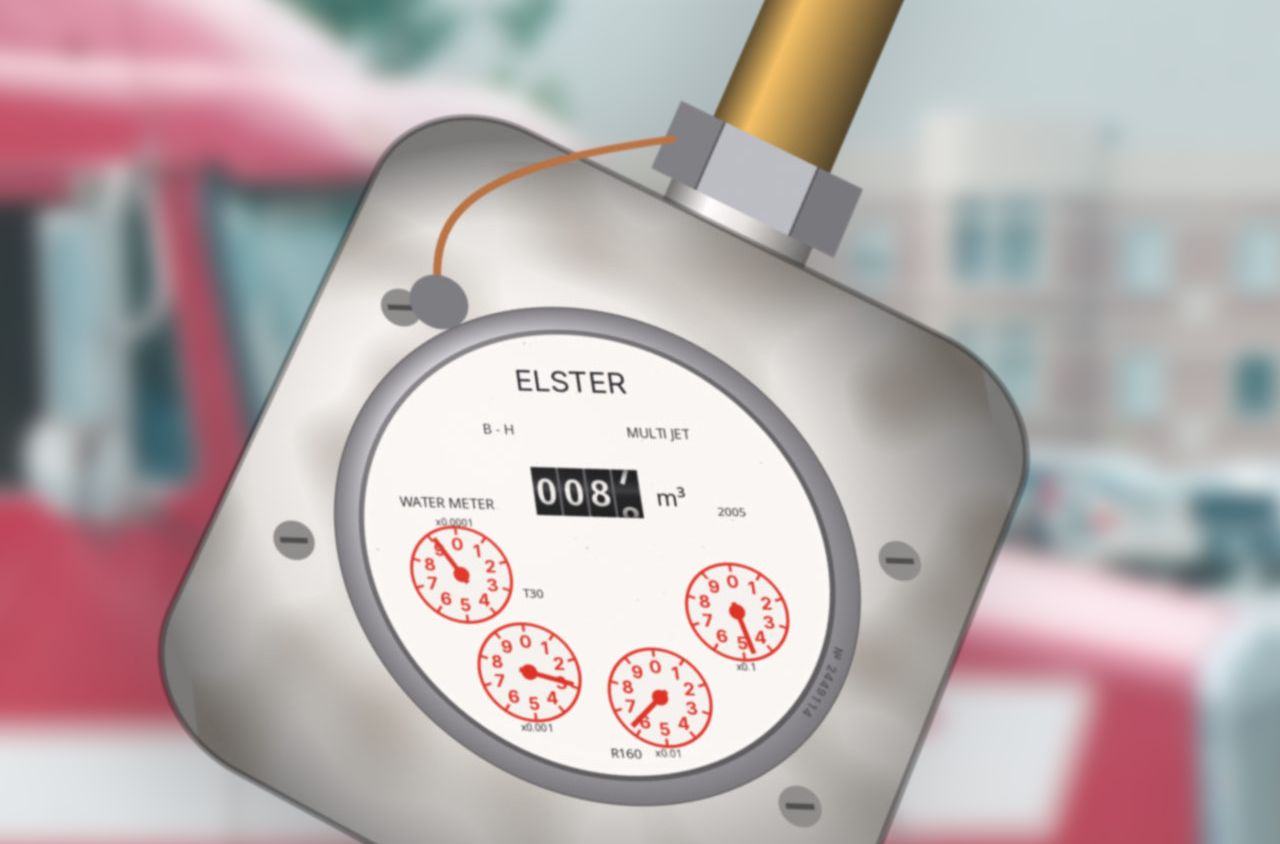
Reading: 87.4629,m³
